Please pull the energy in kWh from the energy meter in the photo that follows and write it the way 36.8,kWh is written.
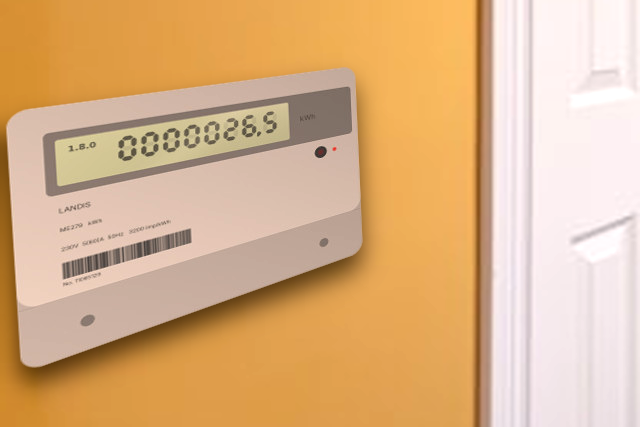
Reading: 26.5,kWh
